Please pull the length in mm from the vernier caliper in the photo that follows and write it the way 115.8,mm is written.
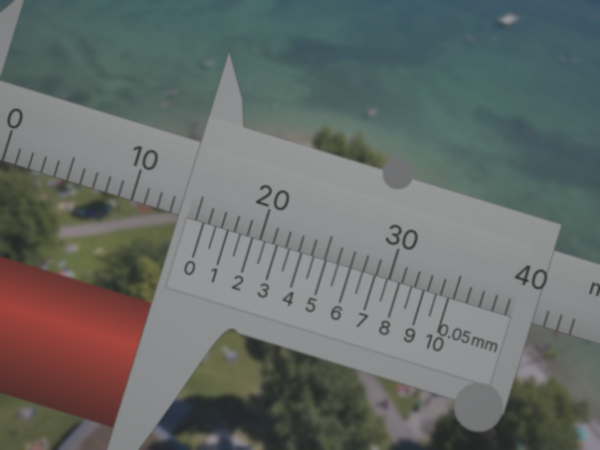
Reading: 15.6,mm
